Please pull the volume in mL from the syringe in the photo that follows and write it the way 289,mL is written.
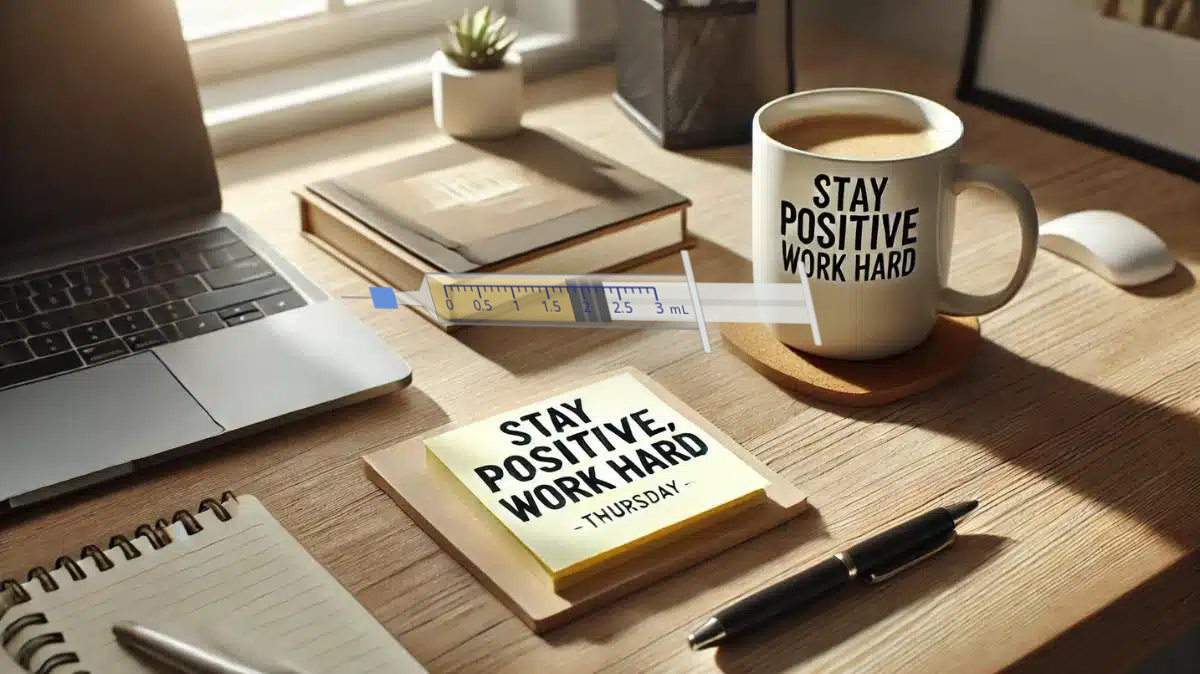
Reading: 1.8,mL
